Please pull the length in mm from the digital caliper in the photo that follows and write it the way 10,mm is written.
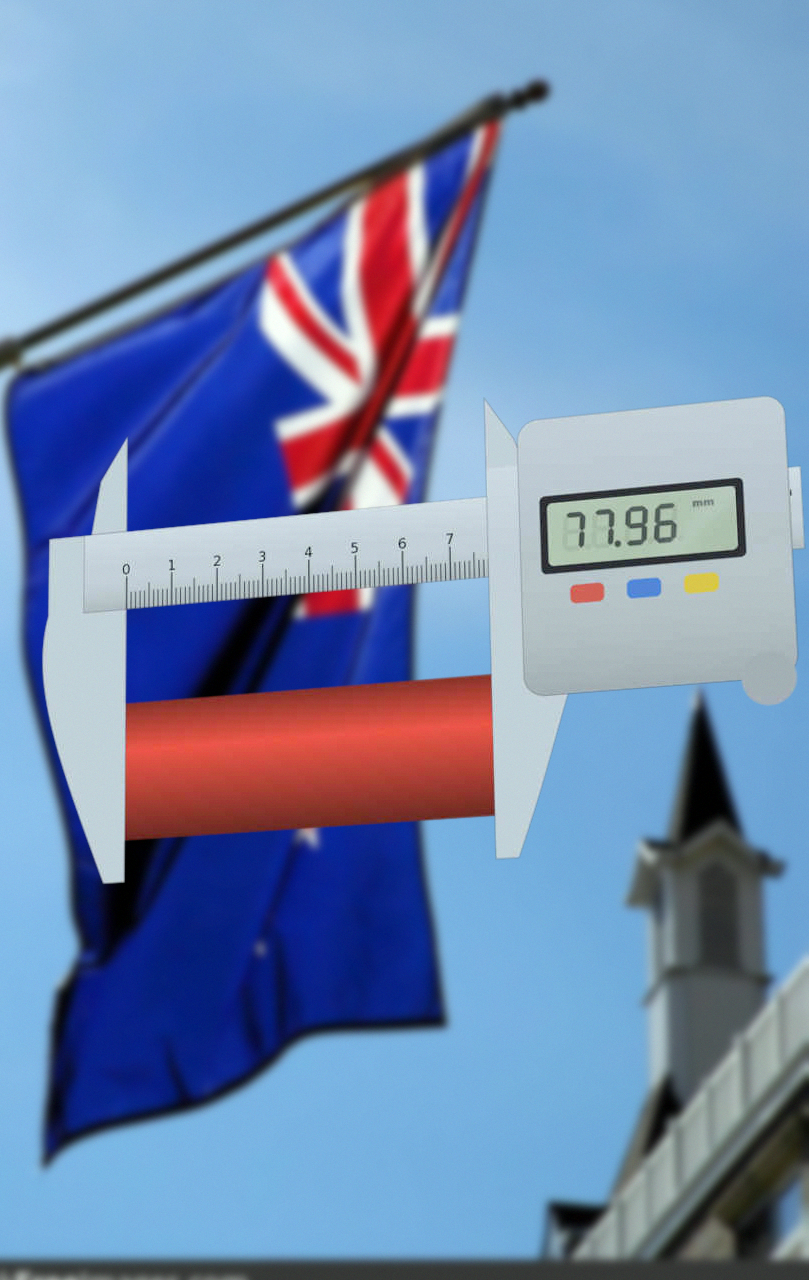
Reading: 77.96,mm
